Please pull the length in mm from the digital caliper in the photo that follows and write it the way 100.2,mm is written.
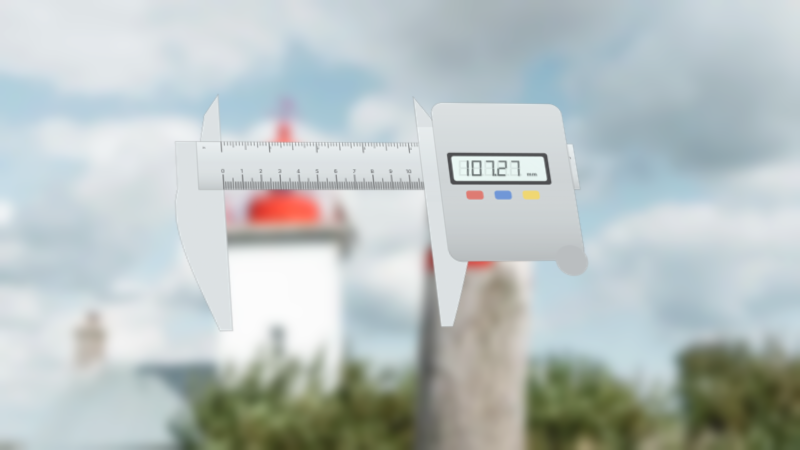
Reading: 107.27,mm
